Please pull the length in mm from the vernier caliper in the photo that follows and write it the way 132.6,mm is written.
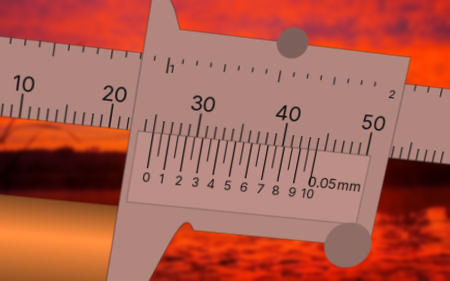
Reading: 25.0,mm
